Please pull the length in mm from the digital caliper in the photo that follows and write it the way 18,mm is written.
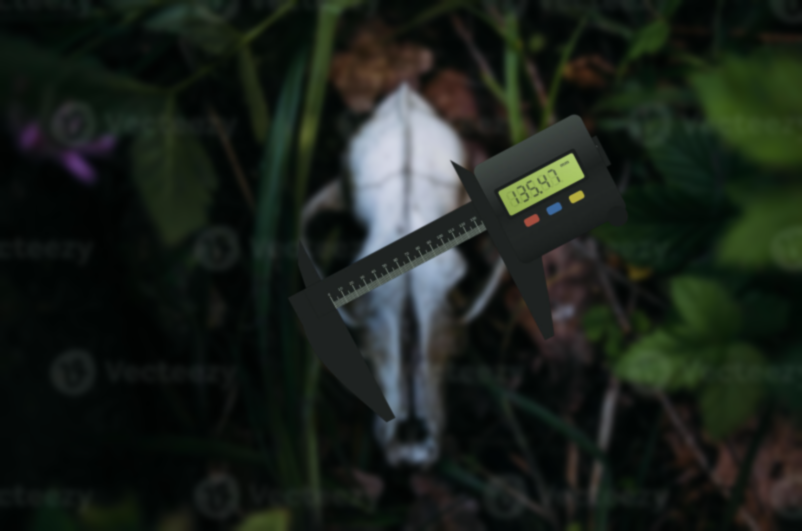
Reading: 135.47,mm
